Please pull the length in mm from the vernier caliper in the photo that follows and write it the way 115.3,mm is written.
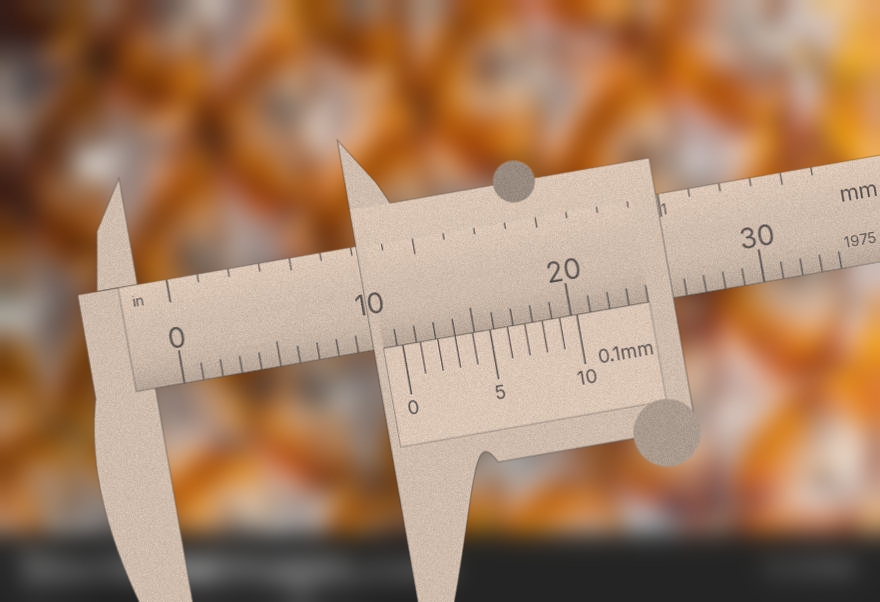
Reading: 11.3,mm
